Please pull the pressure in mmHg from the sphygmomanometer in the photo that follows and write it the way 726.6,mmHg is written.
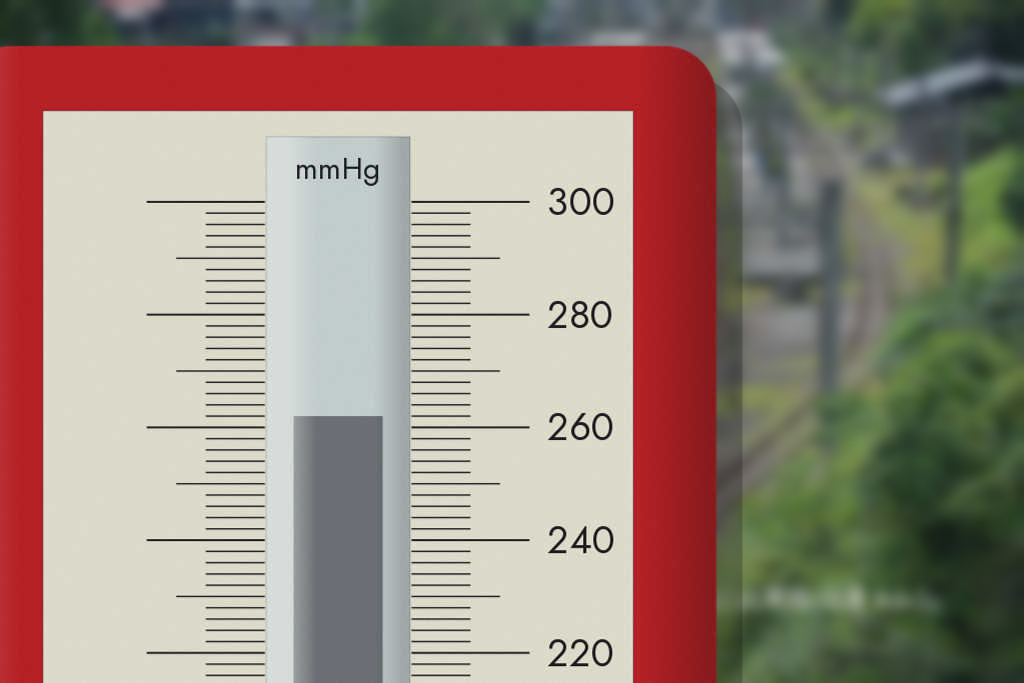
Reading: 262,mmHg
